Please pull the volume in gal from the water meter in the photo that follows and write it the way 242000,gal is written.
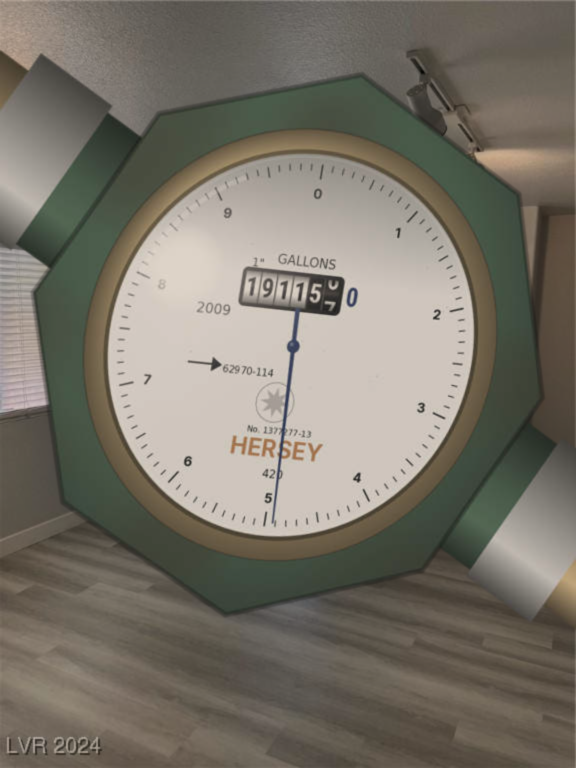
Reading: 1911564.9,gal
